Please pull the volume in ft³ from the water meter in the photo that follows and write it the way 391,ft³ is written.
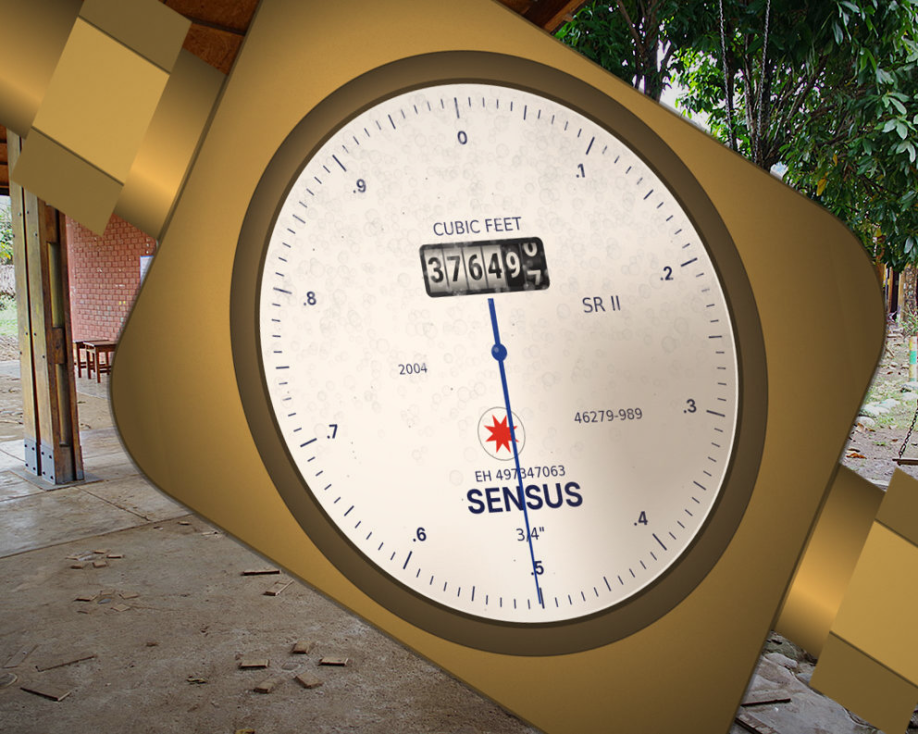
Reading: 376496.50,ft³
